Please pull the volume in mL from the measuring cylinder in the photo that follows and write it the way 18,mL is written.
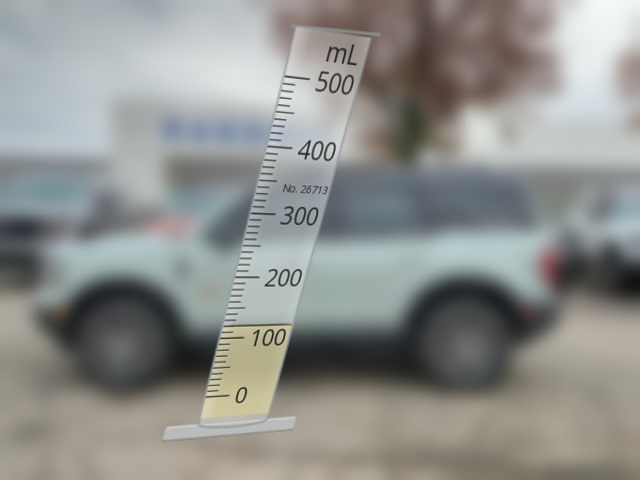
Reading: 120,mL
